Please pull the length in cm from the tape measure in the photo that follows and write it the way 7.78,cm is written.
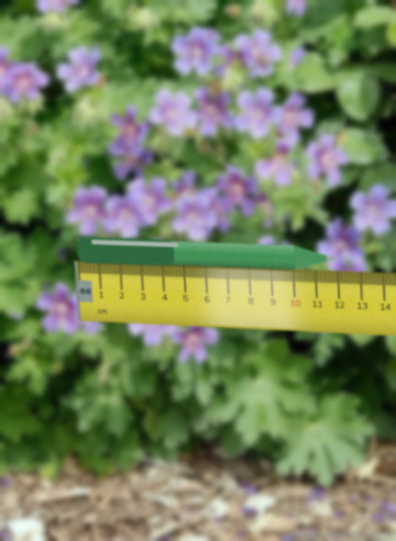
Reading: 12,cm
